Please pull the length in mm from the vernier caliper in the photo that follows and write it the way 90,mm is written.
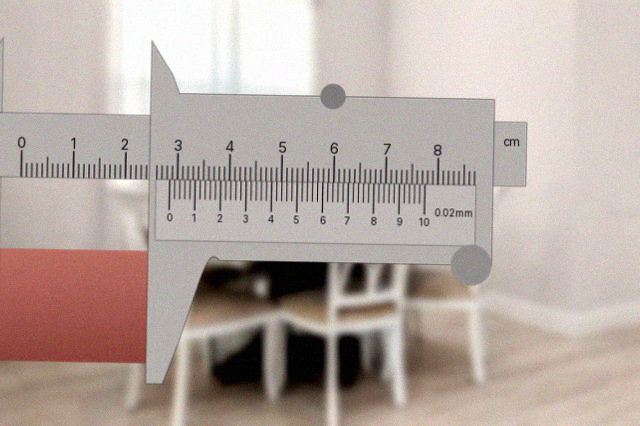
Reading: 28.5,mm
